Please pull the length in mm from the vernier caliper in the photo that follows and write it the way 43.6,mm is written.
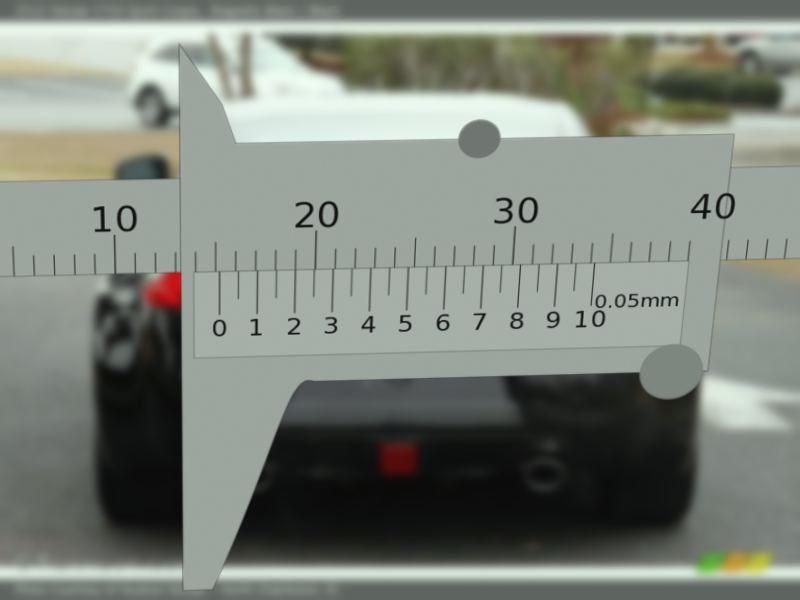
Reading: 15.2,mm
